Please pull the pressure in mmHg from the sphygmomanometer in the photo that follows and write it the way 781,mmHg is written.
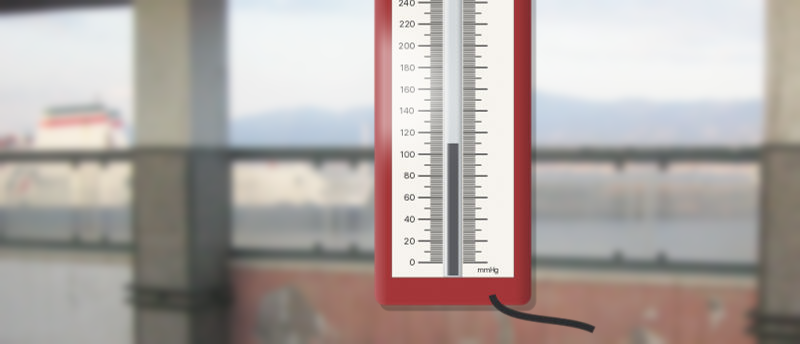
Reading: 110,mmHg
